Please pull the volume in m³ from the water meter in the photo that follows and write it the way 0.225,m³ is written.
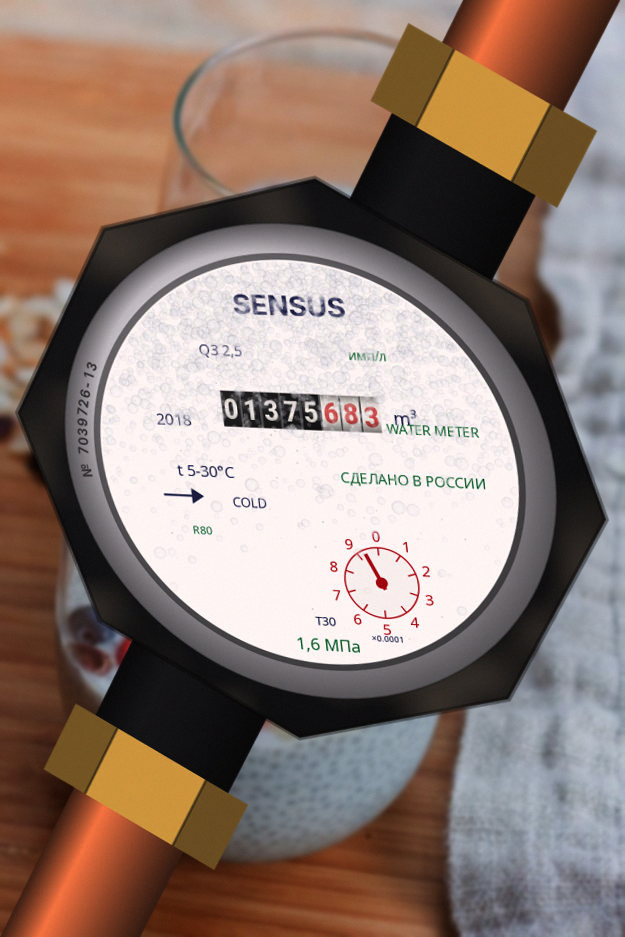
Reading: 1375.6829,m³
